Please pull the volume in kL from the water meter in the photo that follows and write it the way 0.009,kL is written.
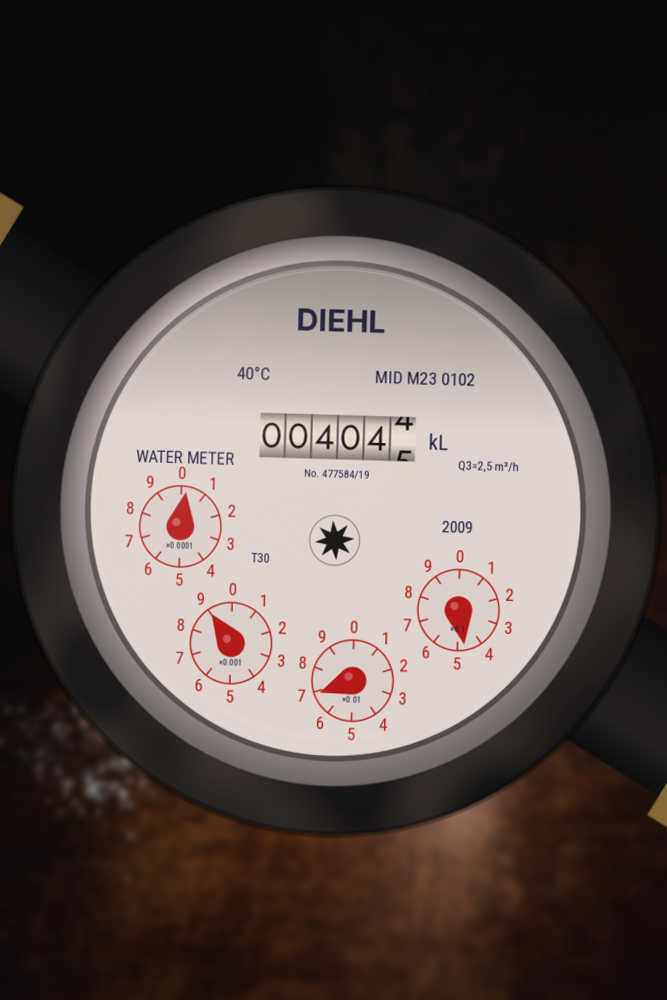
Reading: 4044.4690,kL
